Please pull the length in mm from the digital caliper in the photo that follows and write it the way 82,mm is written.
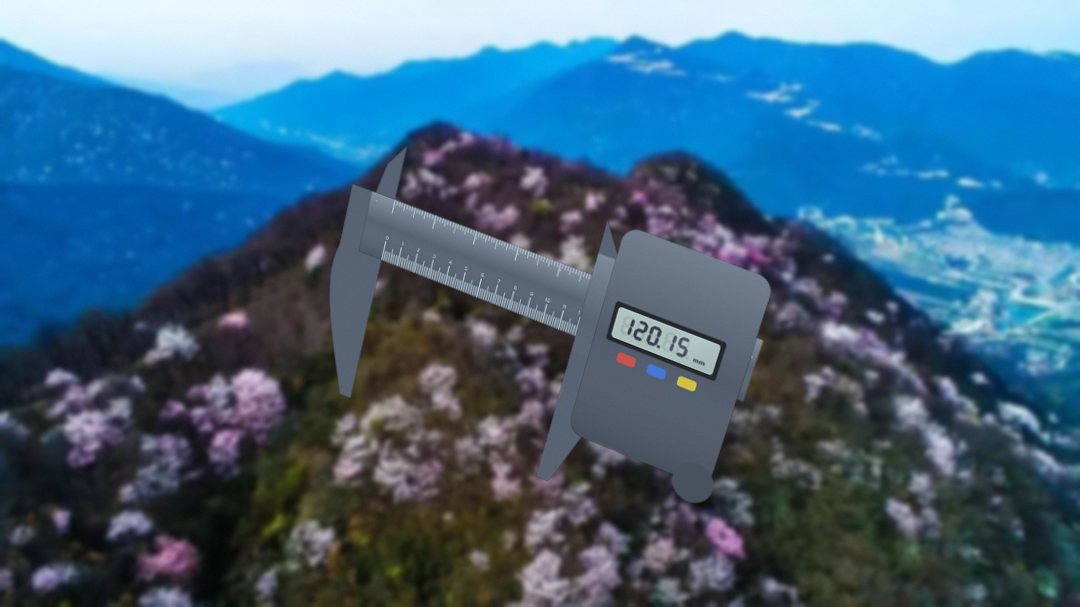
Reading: 120.15,mm
